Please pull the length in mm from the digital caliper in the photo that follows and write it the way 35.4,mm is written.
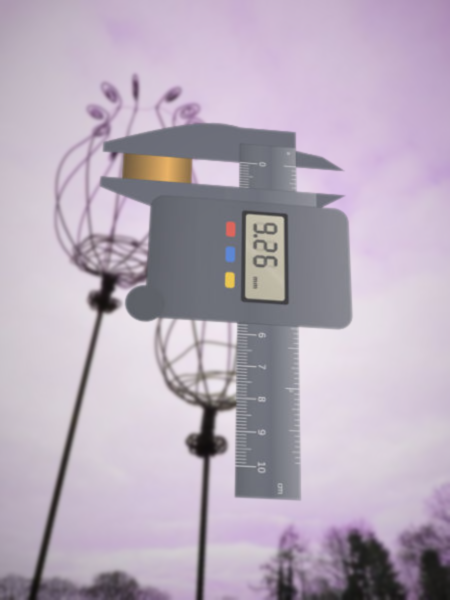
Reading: 9.26,mm
